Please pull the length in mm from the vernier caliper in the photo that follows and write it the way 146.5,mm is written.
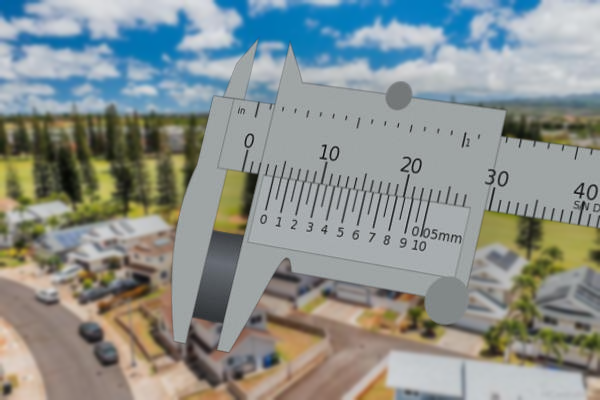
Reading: 4.0,mm
